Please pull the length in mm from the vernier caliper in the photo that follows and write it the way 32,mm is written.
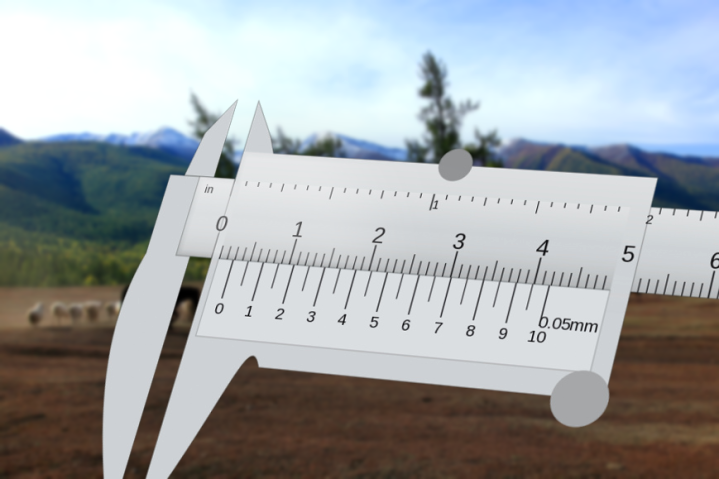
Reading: 2.8,mm
